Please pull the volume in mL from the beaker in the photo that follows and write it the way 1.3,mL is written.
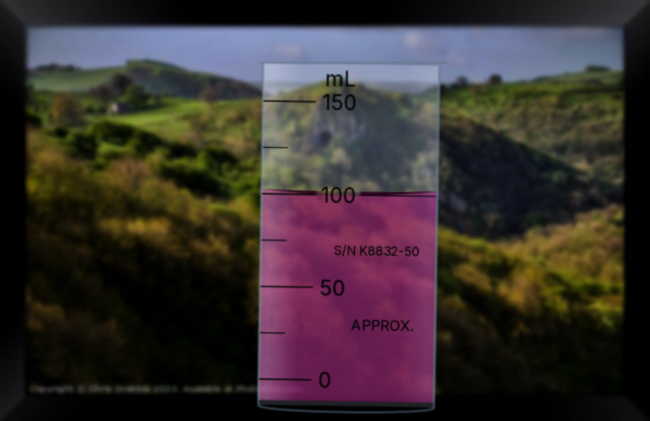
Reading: 100,mL
